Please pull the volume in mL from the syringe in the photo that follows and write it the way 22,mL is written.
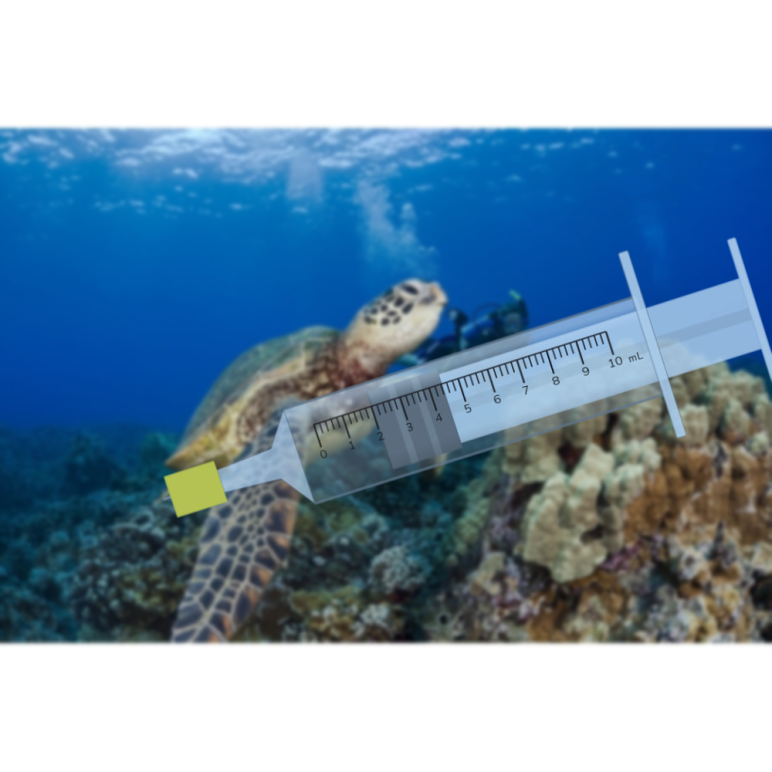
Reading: 2,mL
